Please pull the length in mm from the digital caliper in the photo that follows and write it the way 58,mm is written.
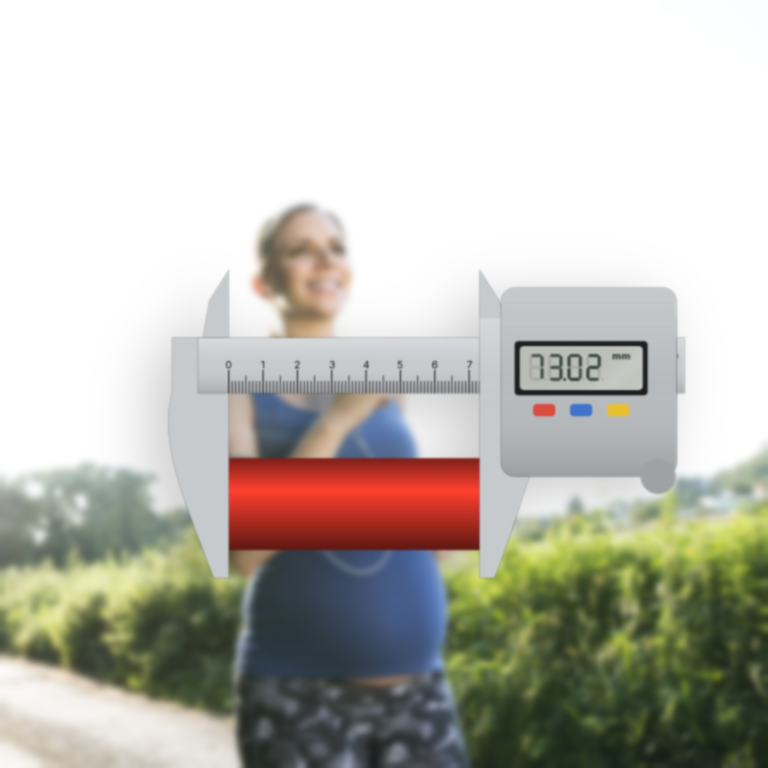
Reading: 73.02,mm
